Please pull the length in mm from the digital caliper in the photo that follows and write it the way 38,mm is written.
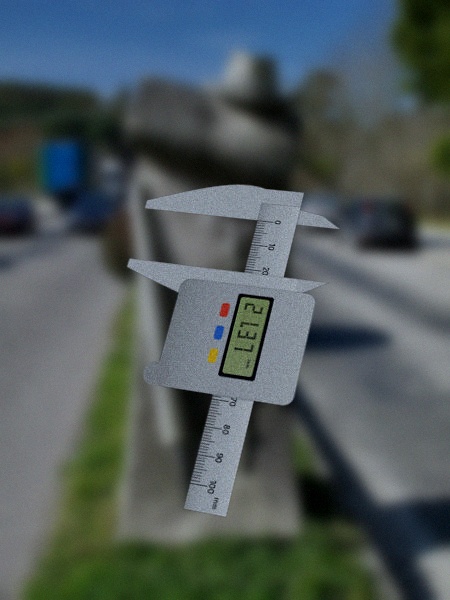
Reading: 21.37,mm
